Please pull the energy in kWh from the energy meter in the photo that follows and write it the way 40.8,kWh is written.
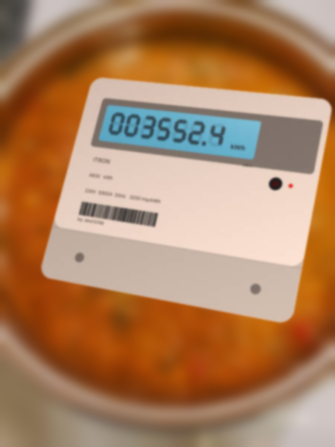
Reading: 3552.4,kWh
